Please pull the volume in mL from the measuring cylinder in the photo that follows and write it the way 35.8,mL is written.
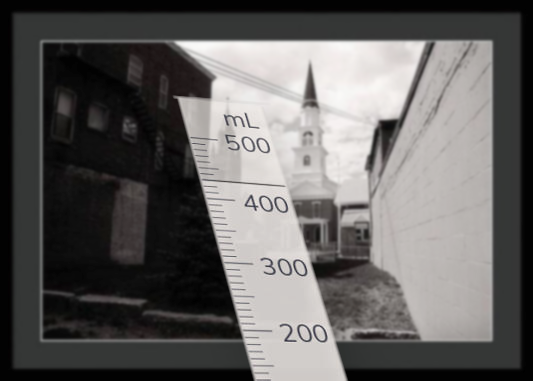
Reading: 430,mL
